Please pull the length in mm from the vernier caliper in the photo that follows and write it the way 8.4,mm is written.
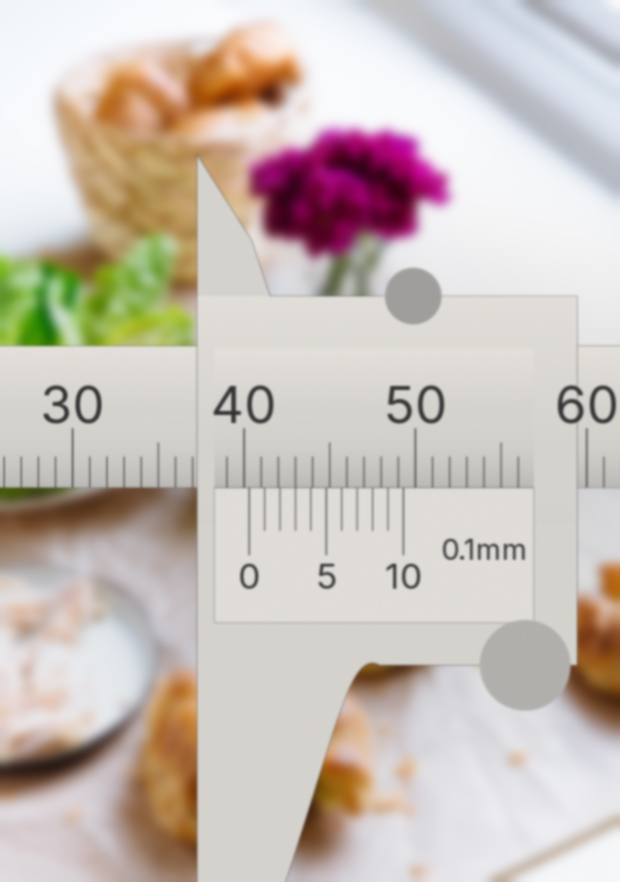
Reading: 40.3,mm
